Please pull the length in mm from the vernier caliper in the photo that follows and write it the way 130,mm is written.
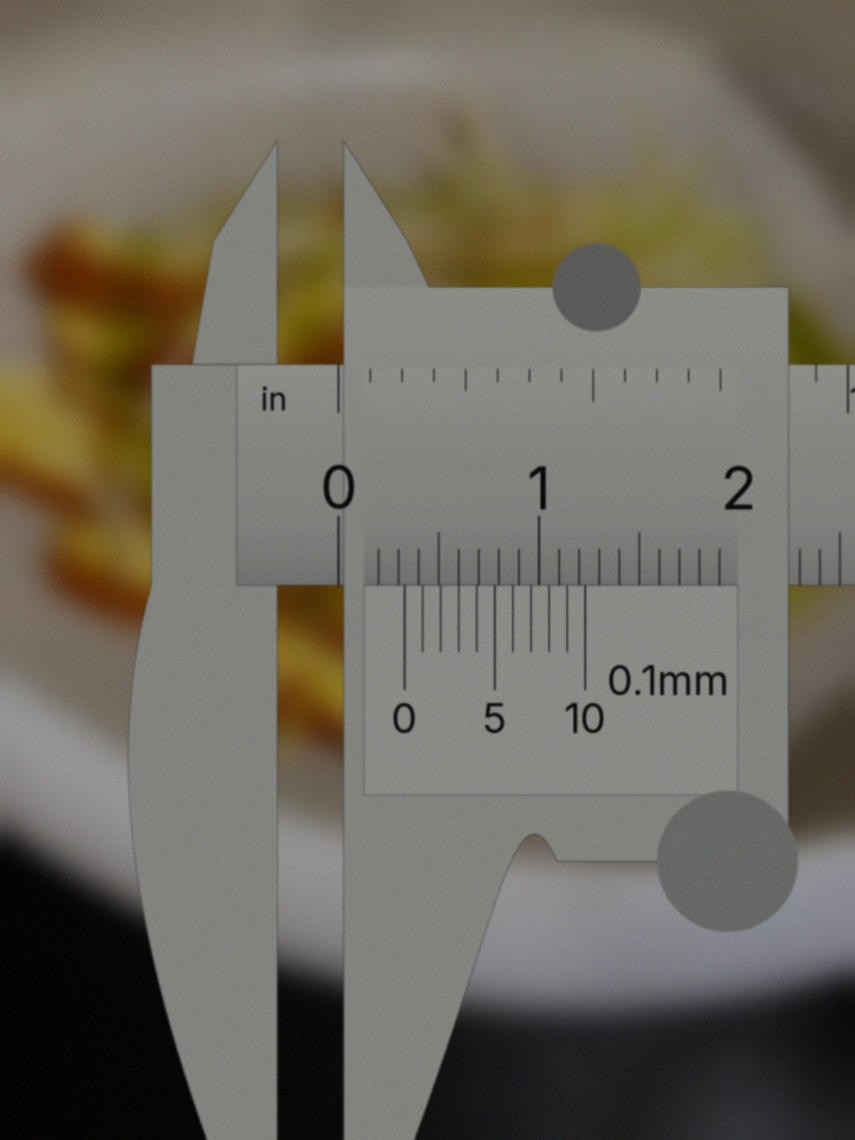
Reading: 3.3,mm
